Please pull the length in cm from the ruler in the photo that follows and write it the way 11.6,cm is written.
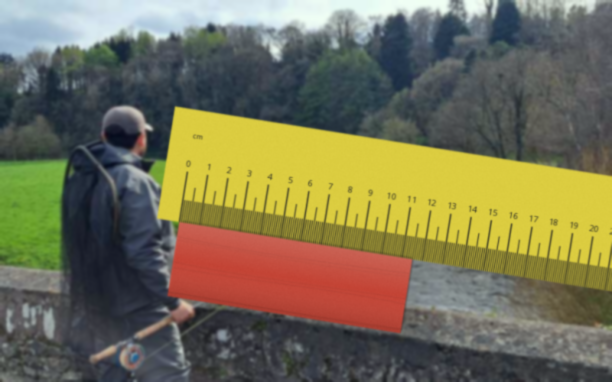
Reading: 11.5,cm
